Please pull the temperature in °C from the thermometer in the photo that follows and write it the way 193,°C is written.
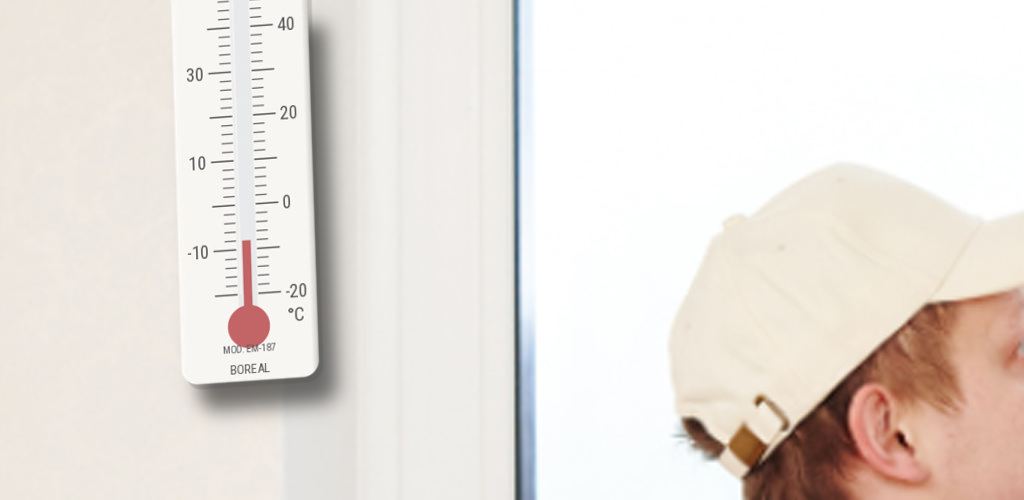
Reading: -8,°C
